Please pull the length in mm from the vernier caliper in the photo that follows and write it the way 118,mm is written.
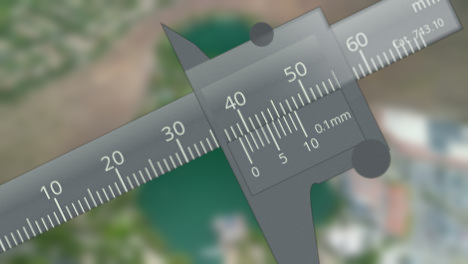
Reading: 38.4,mm
